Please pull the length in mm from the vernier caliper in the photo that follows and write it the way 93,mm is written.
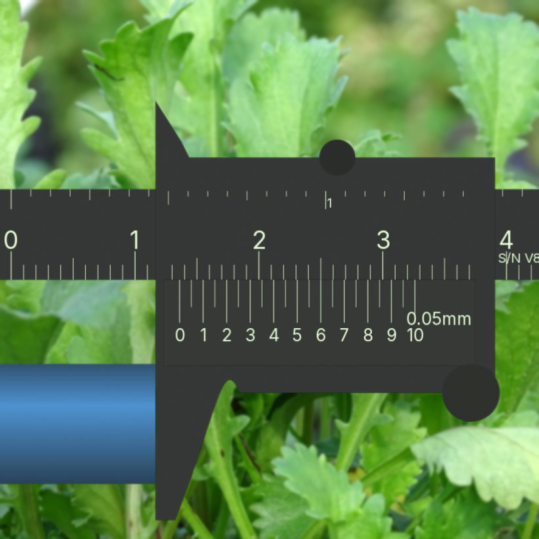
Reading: 13.6,mm
